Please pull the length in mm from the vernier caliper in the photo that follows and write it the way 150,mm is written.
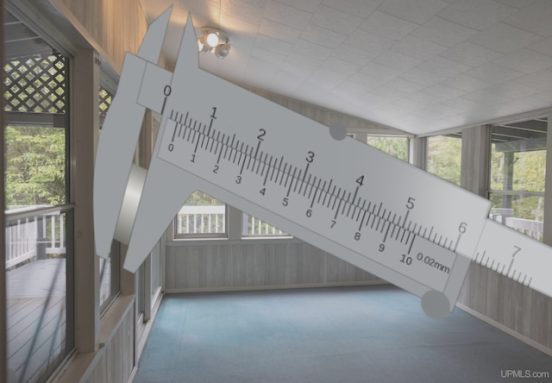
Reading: 3.5,mm
